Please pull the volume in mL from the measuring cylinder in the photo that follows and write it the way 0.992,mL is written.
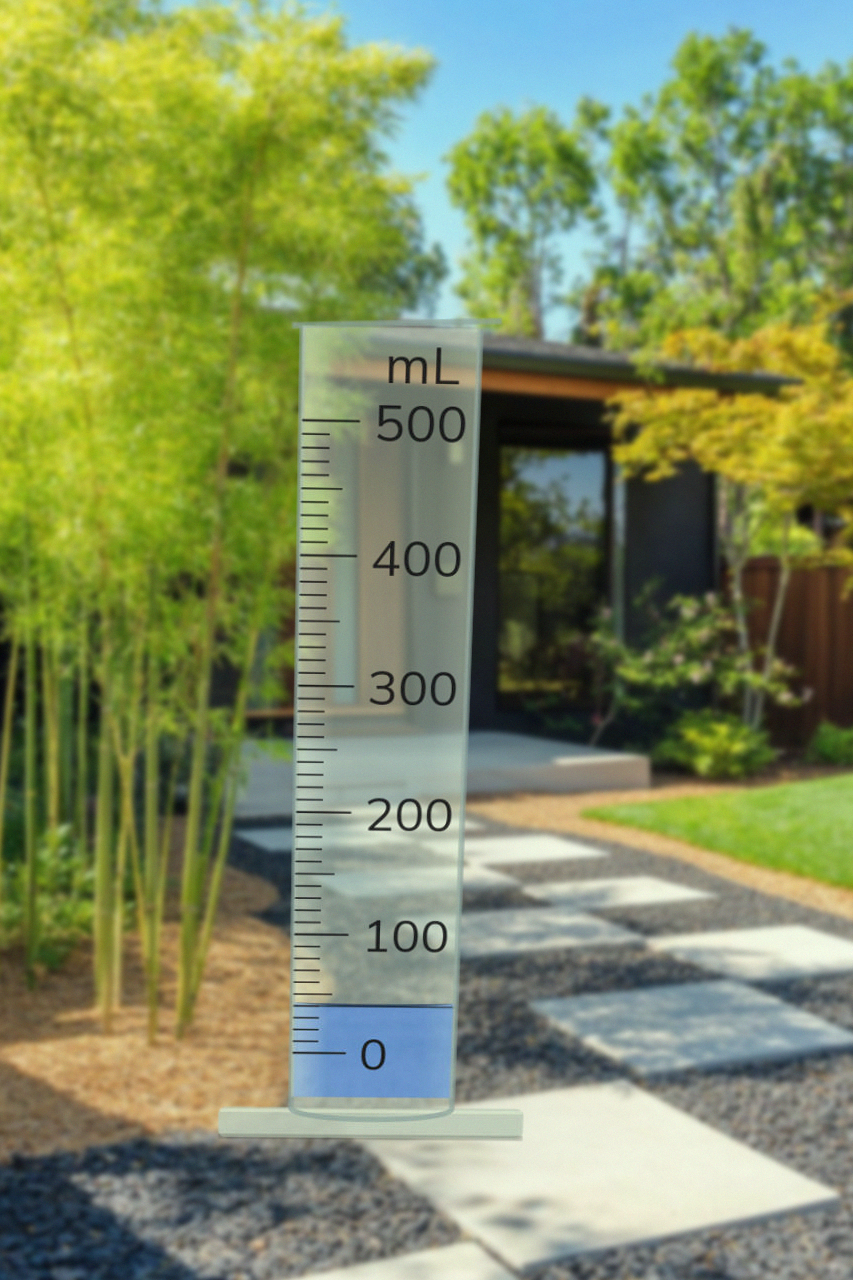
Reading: 40,mL
